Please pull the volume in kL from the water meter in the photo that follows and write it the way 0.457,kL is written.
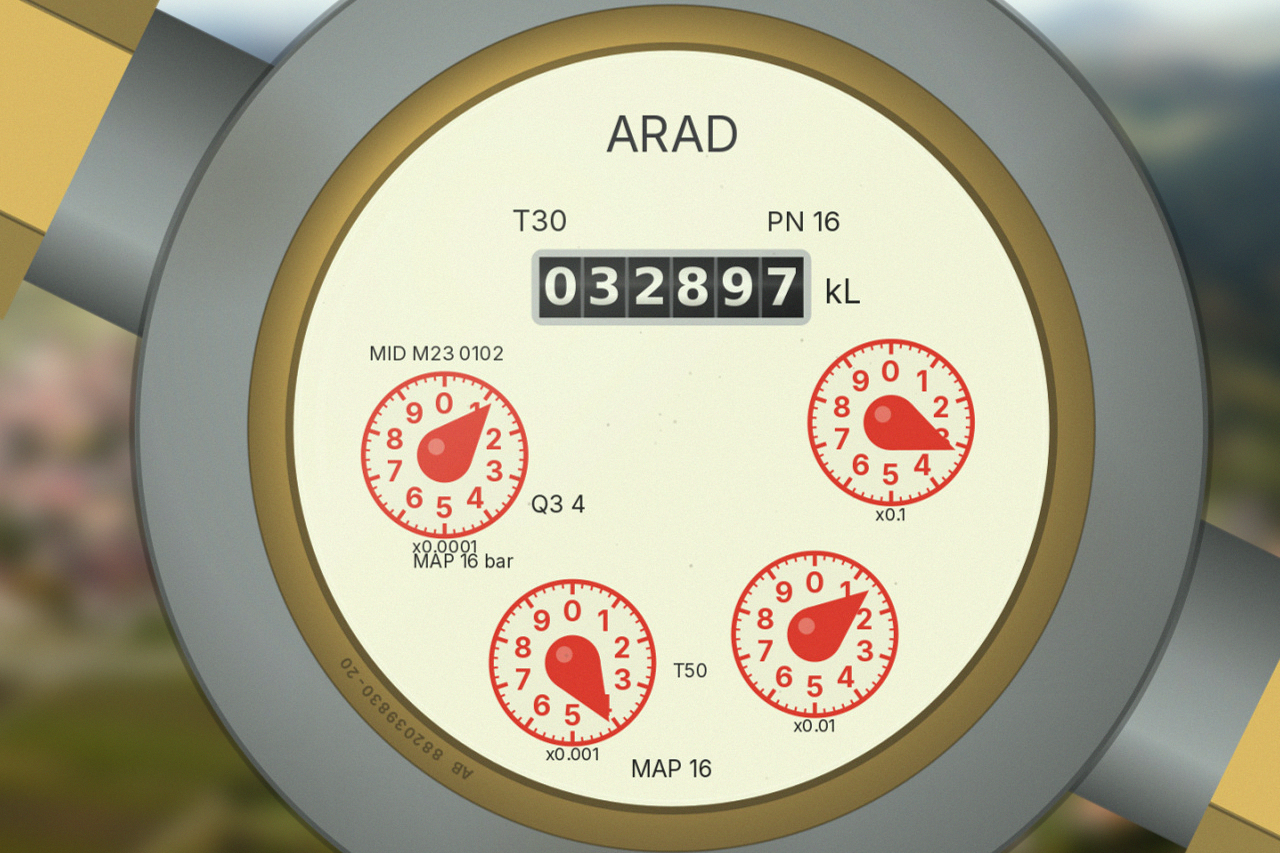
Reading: 32897.3141,kL
